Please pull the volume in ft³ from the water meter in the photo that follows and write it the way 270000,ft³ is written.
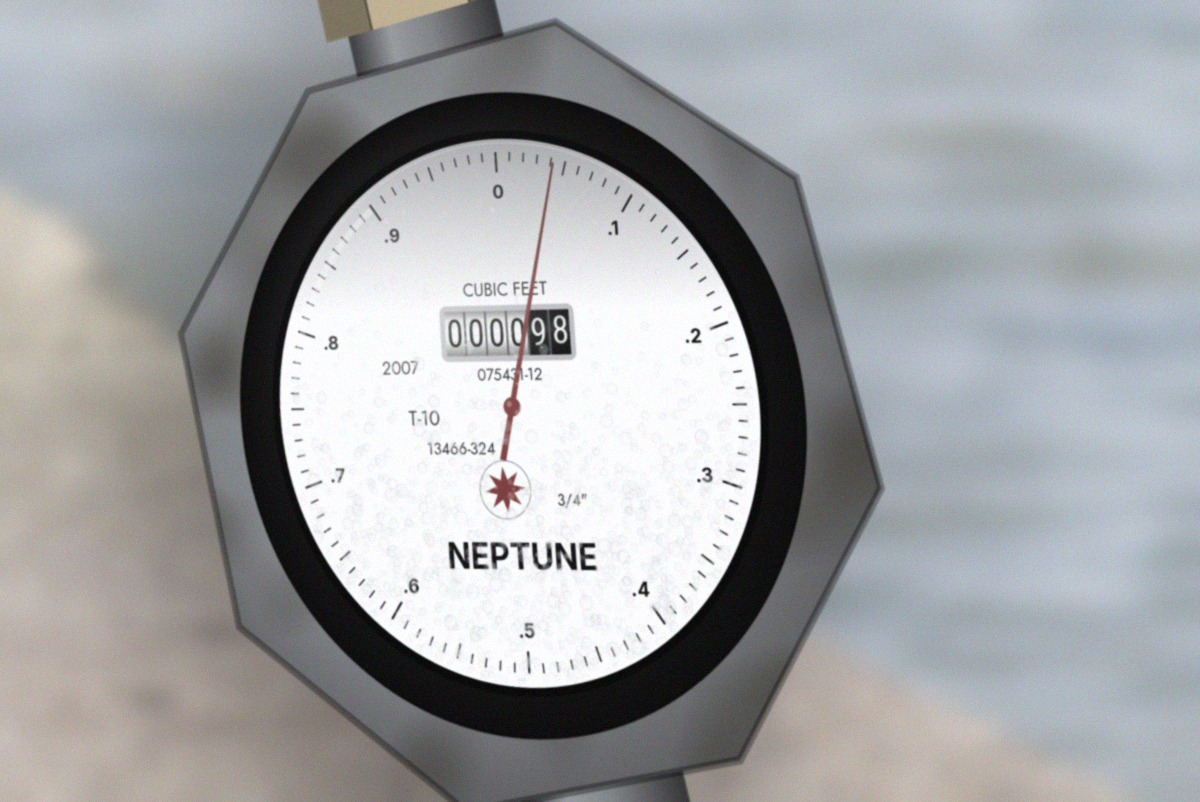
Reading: 98.04,ft³
